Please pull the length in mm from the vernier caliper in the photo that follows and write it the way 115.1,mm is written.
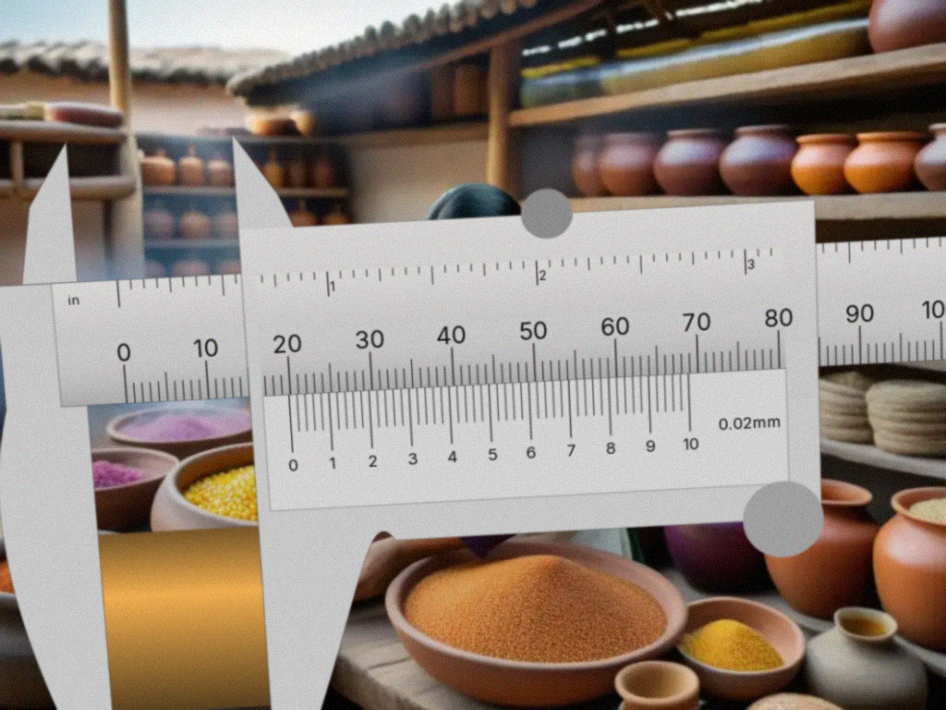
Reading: 19.8,mm
